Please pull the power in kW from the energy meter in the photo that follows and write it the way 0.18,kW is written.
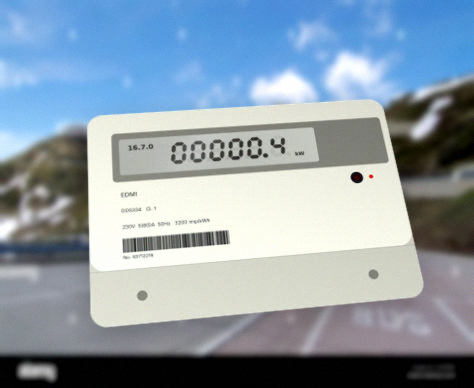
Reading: 0.4,kW
